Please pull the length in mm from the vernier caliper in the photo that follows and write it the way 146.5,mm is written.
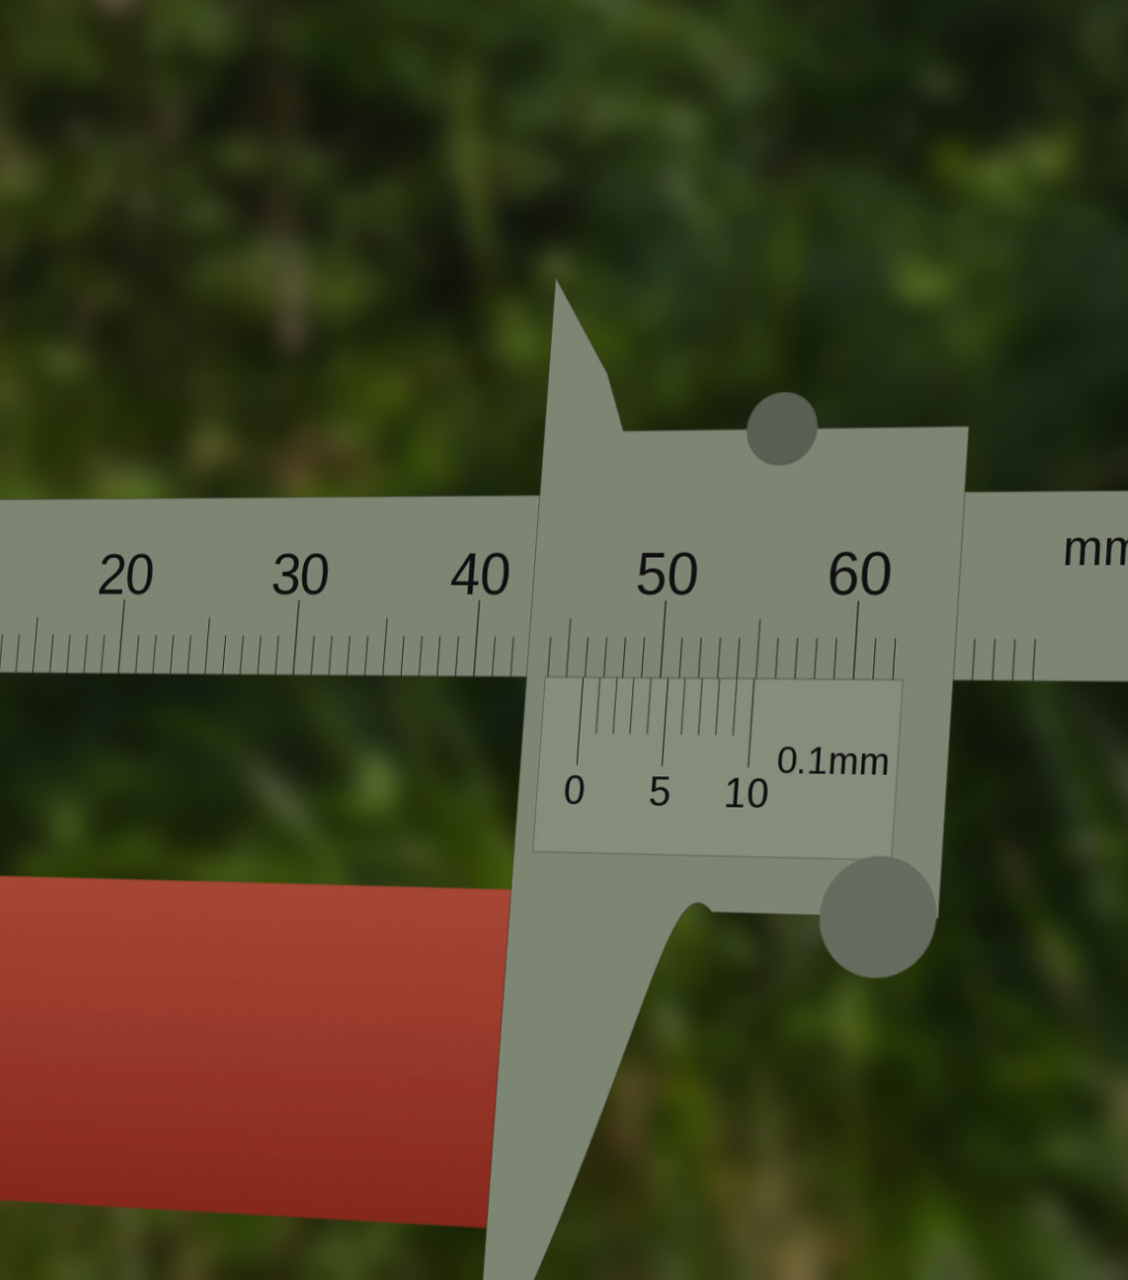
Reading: 45.9,mm
